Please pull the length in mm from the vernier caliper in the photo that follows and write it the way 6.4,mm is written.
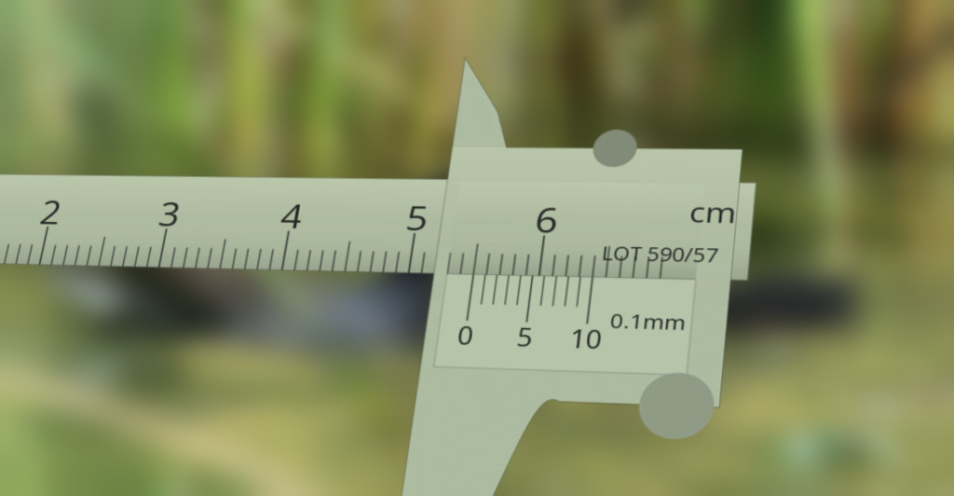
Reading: 55.0,mm
